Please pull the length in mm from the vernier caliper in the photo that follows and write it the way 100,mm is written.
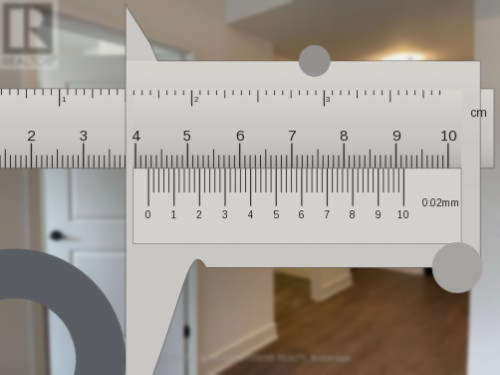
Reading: 42.5,mm
